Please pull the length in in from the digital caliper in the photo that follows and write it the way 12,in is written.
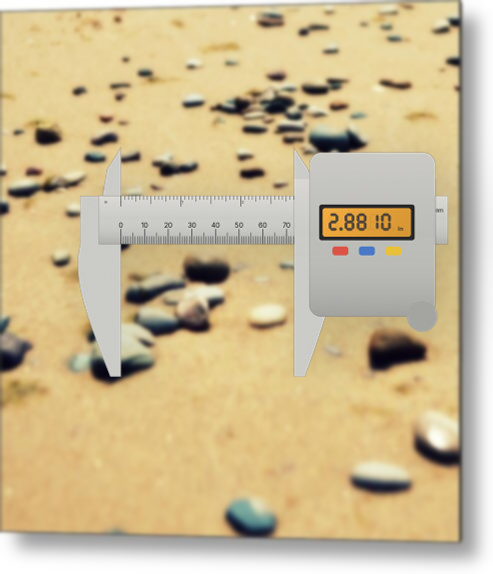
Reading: 2.8810,in
